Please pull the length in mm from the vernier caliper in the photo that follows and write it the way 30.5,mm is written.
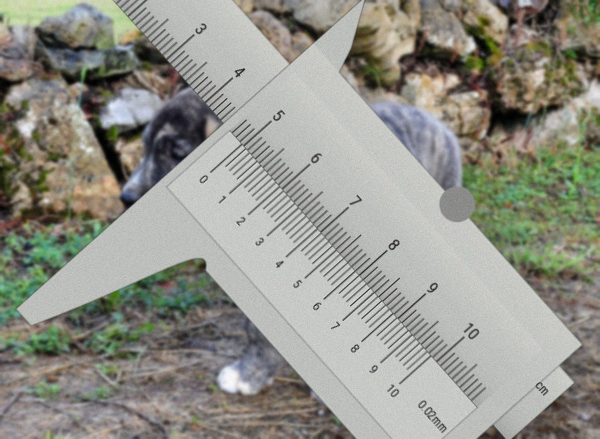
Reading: 49.6,mm
